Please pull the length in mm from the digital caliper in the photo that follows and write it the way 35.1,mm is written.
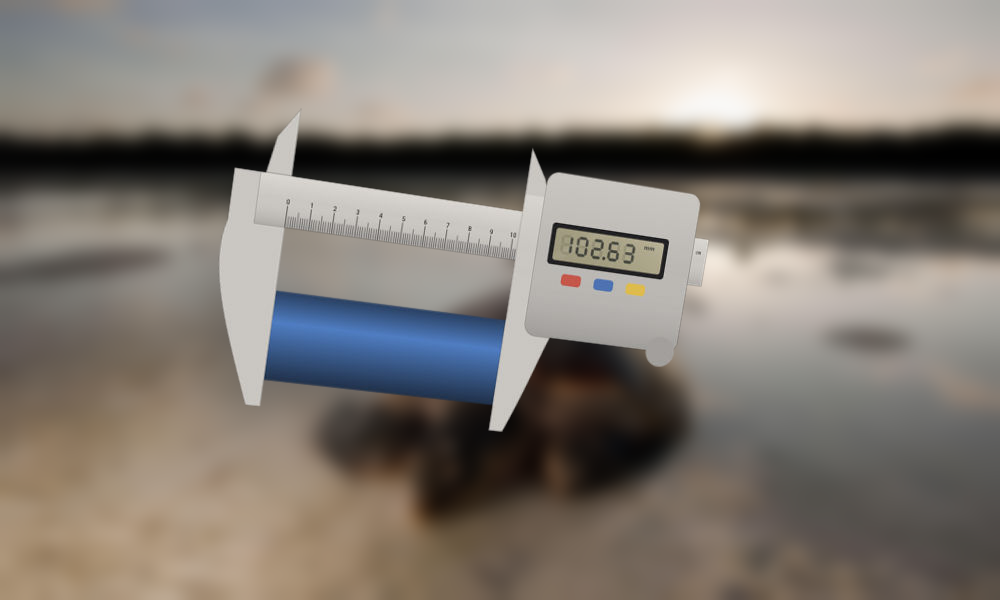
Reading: 102.63,mm
